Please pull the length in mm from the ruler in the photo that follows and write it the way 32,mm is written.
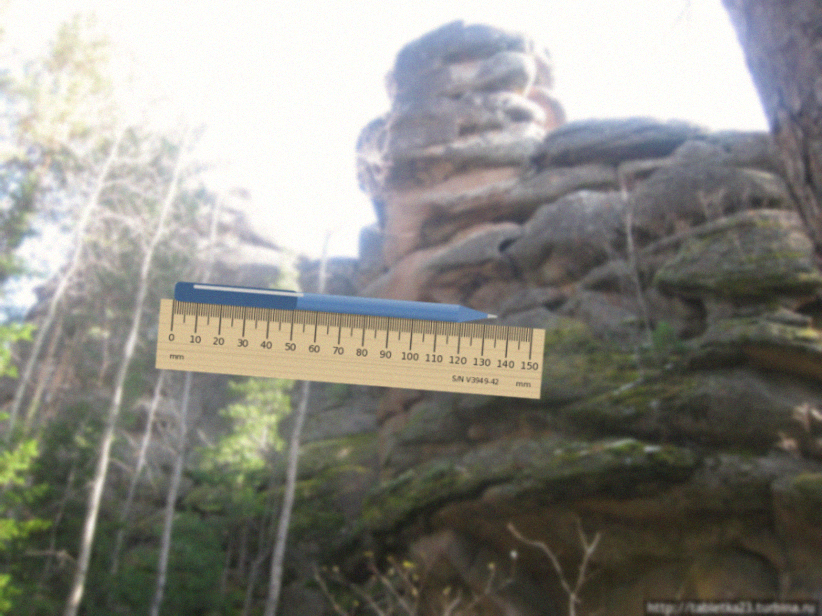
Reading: 135,mm
